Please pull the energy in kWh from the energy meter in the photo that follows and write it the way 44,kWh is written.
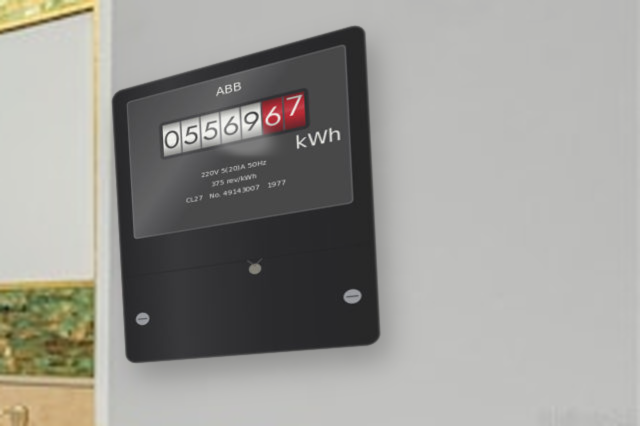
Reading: 5569.67,kWh
